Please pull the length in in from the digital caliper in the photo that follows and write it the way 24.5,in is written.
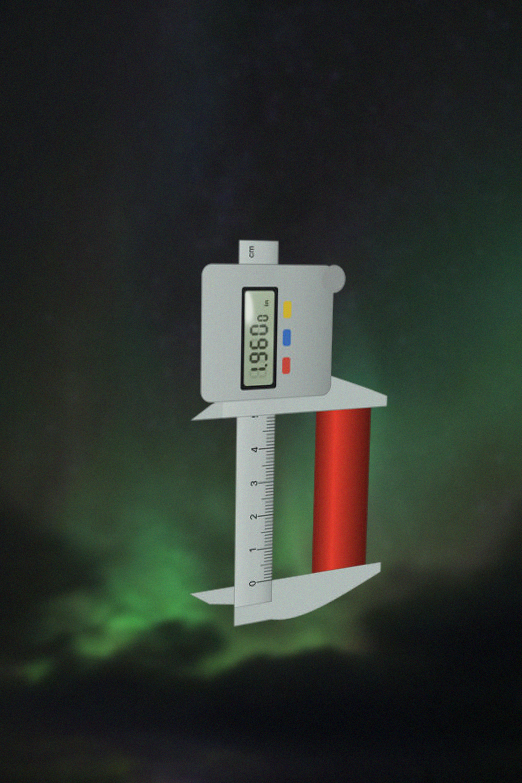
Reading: 1.9600,in
